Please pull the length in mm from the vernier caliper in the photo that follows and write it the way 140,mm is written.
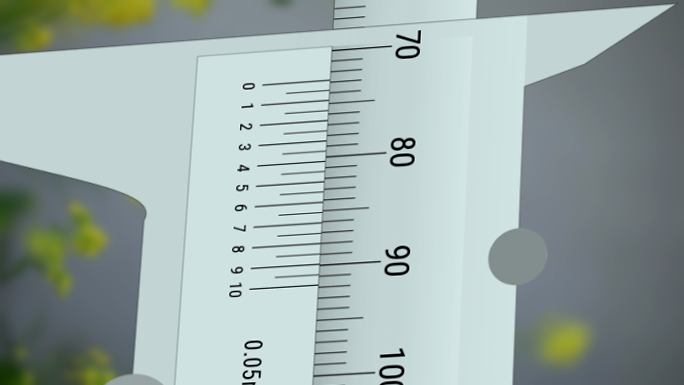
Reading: 72.8,mm
